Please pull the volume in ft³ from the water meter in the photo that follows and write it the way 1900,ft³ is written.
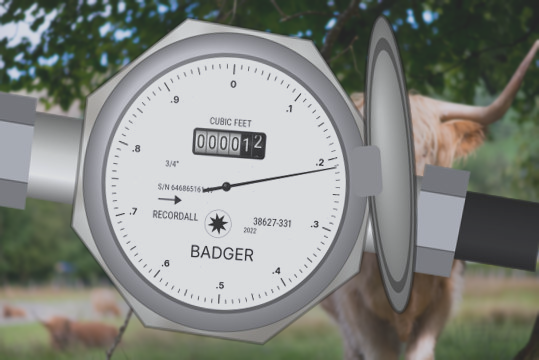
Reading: 12.21,ft³
